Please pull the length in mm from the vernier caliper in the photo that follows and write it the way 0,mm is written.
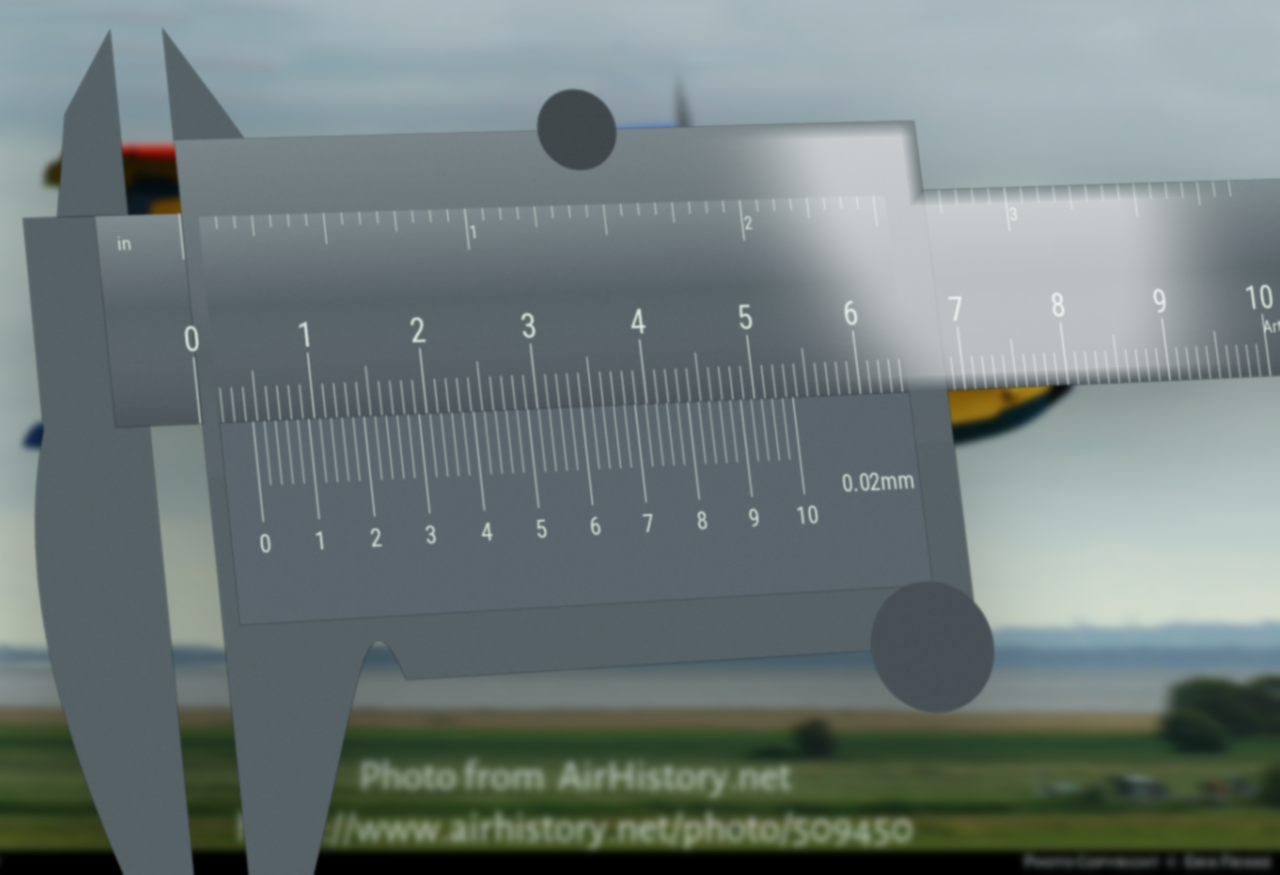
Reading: 4.6,mm
